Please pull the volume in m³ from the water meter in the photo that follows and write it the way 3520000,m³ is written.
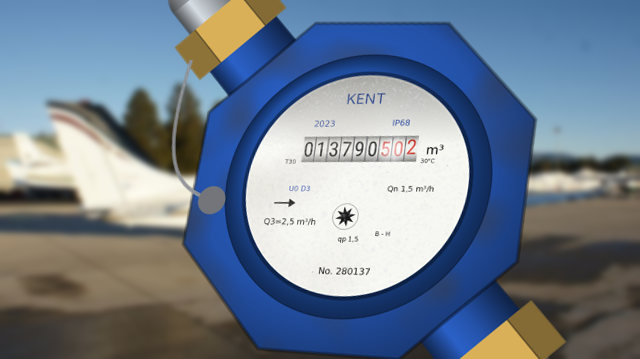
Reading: 13790.502,m³
